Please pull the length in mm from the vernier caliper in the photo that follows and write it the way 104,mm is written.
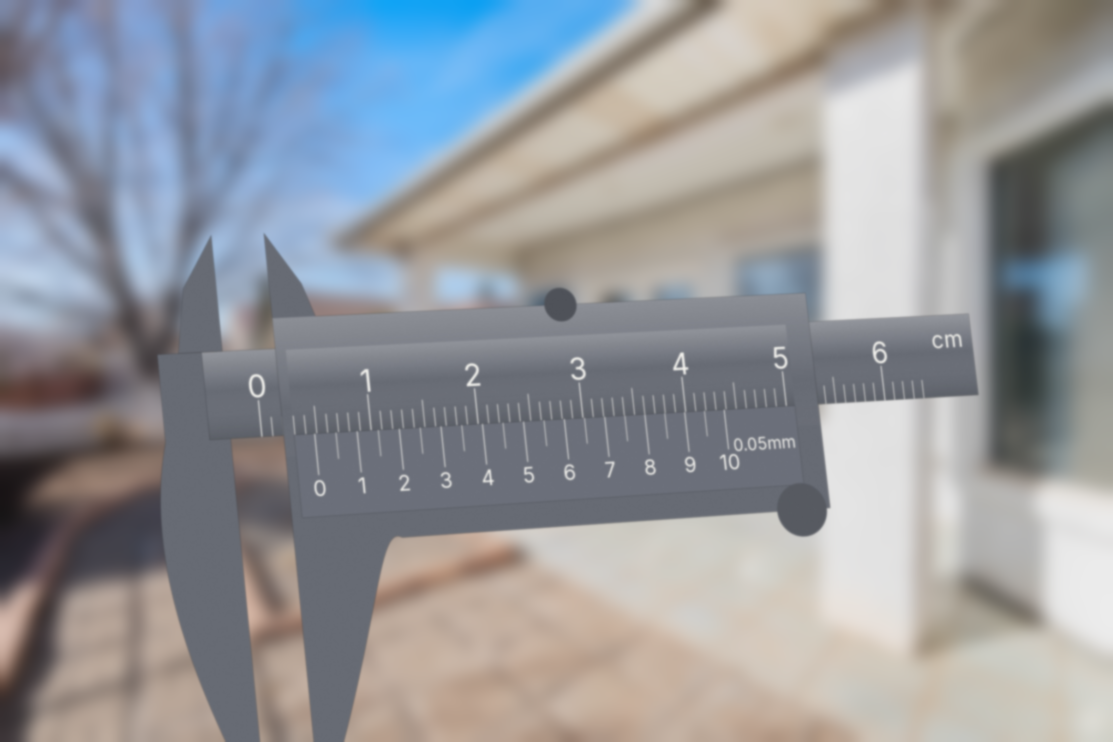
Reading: 4.8,mm
